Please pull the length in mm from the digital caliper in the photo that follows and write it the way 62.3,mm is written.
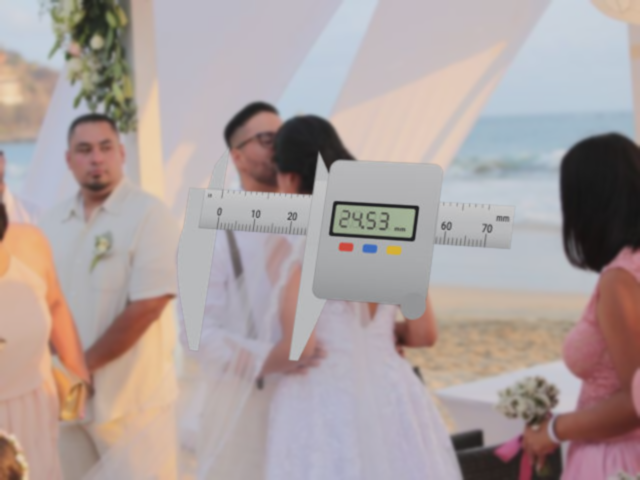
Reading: 24.53,mm
